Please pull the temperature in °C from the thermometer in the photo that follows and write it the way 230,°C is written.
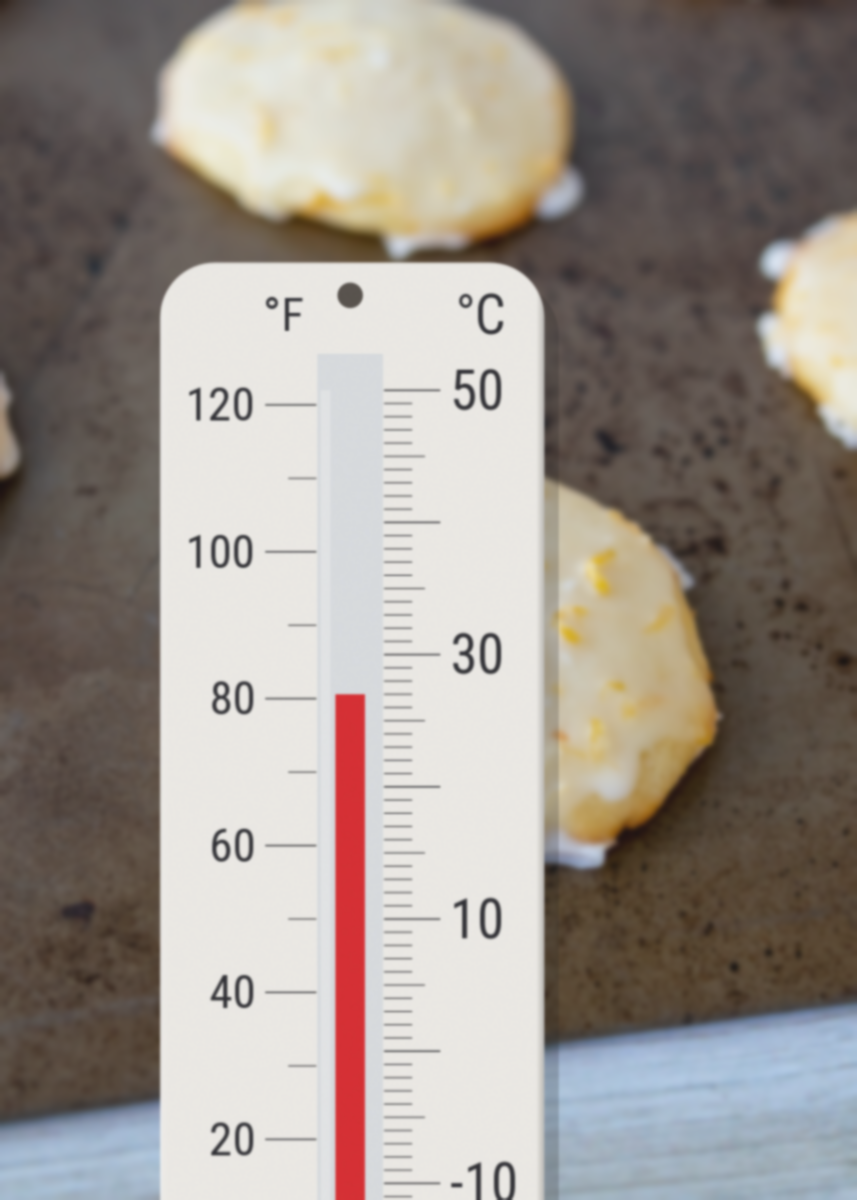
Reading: 27,°C
